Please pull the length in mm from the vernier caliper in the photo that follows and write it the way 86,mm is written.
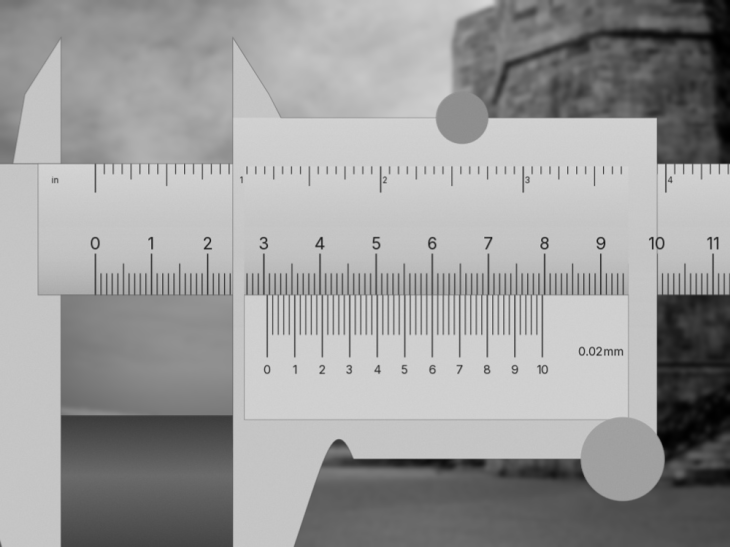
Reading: 30.6,mm
